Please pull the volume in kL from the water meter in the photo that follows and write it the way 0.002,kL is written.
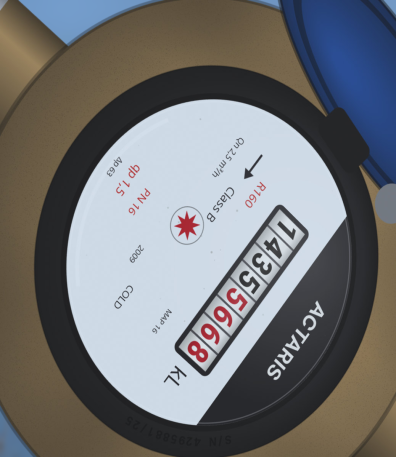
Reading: 1435.5668,kL
